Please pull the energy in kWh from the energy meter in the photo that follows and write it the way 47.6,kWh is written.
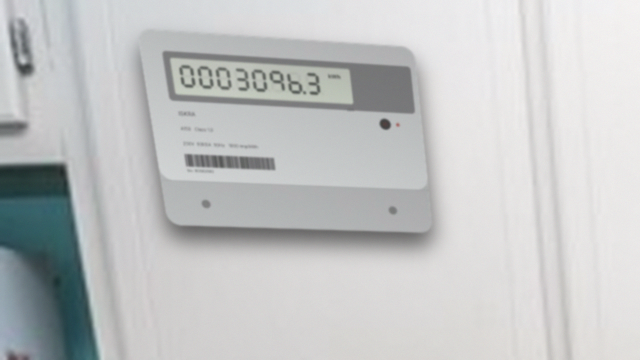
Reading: 3096.3,kWh
